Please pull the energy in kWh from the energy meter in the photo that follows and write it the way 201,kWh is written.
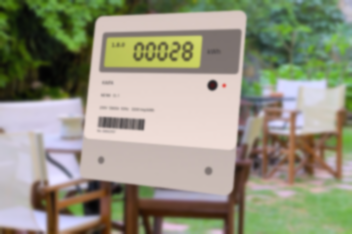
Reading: 28,kWh
